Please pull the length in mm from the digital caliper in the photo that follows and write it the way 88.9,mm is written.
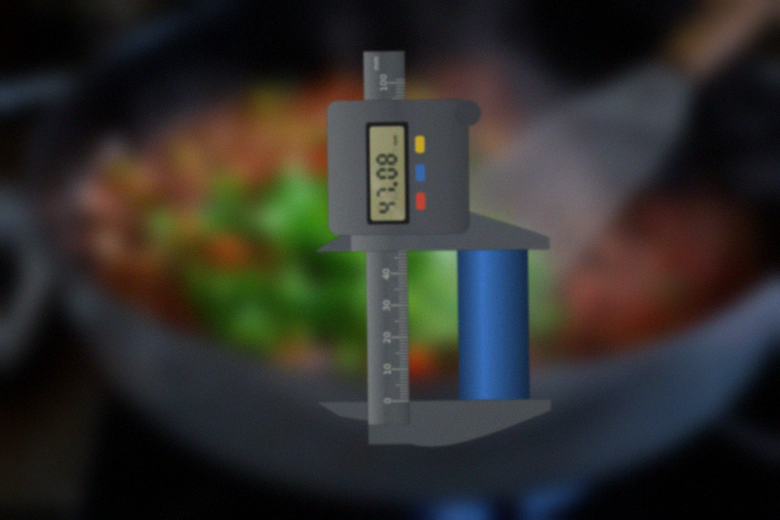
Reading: 47.08,mm
